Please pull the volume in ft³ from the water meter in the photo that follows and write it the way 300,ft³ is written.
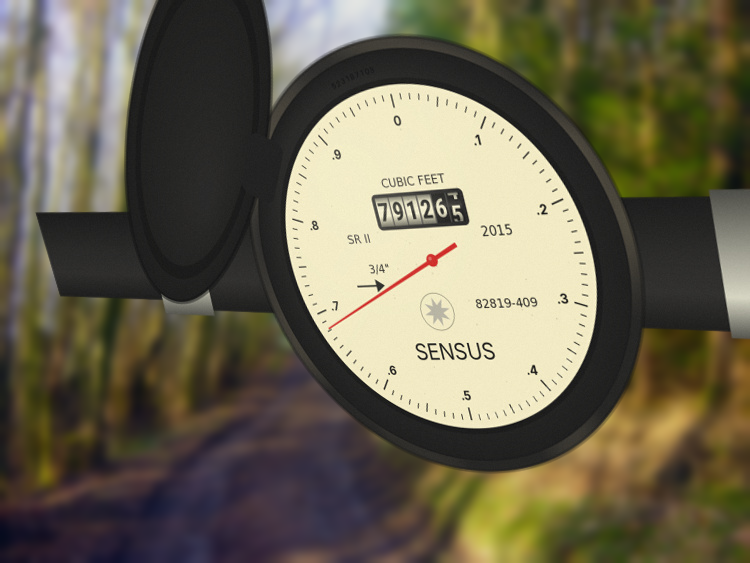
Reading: 791264.68,ft³
